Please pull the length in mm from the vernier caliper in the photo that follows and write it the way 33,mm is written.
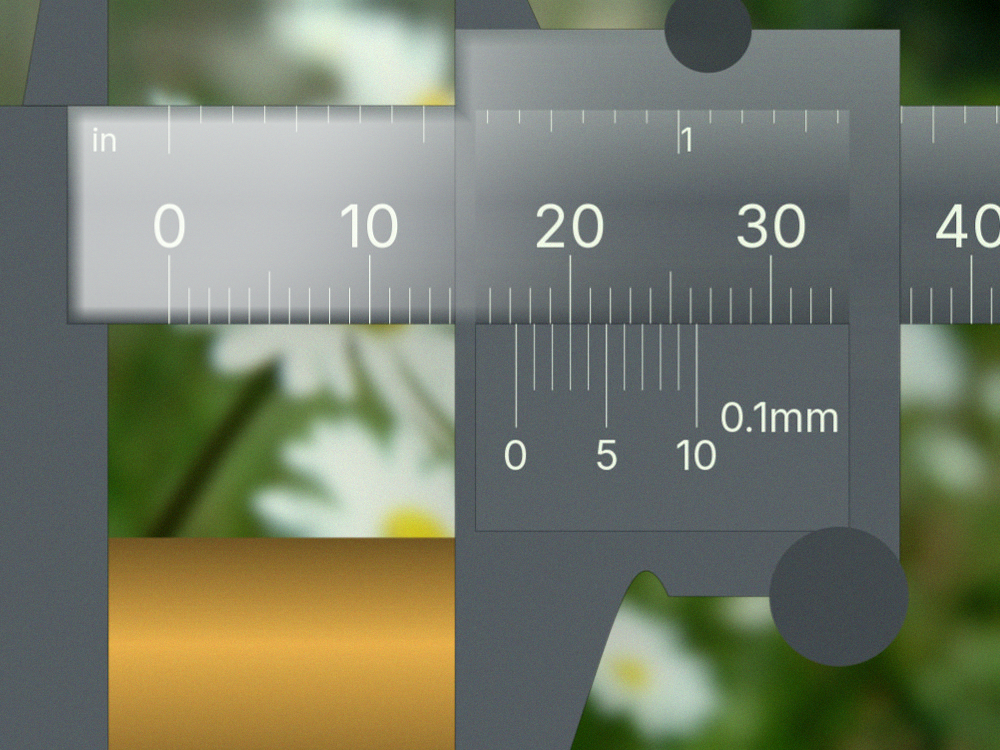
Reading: 17.3,mm
